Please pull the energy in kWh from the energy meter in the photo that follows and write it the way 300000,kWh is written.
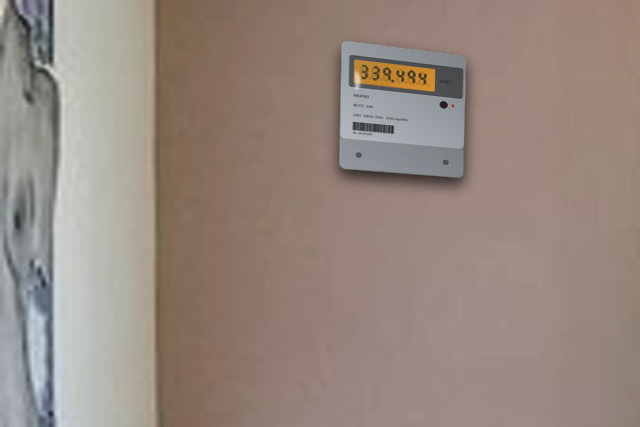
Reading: 339.494,kWh
